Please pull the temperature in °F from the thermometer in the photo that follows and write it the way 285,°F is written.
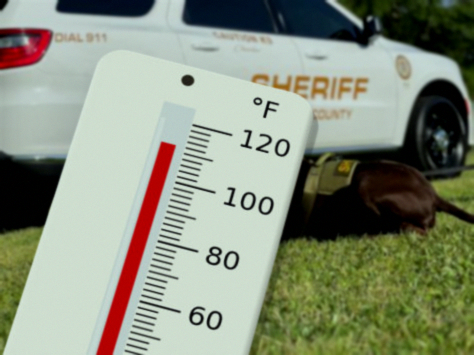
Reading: 112,°F
